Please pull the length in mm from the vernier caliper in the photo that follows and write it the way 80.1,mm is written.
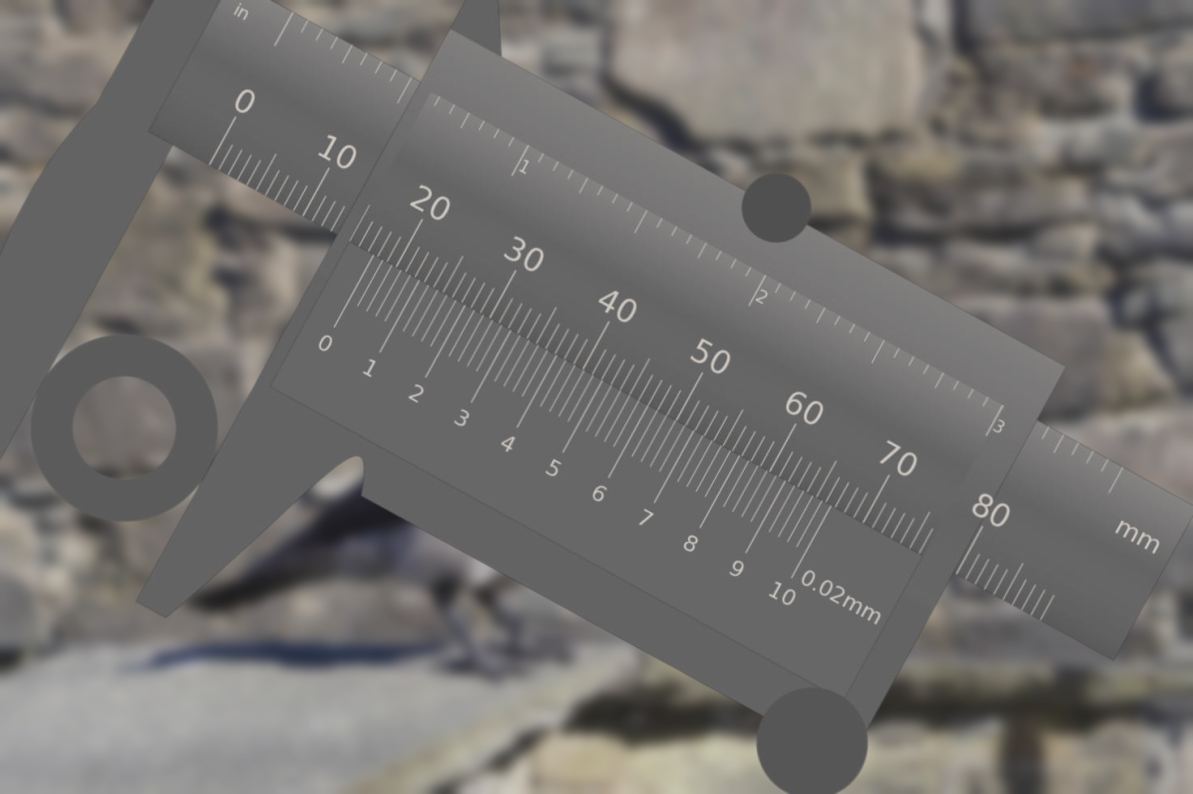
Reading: 17.6,mm
